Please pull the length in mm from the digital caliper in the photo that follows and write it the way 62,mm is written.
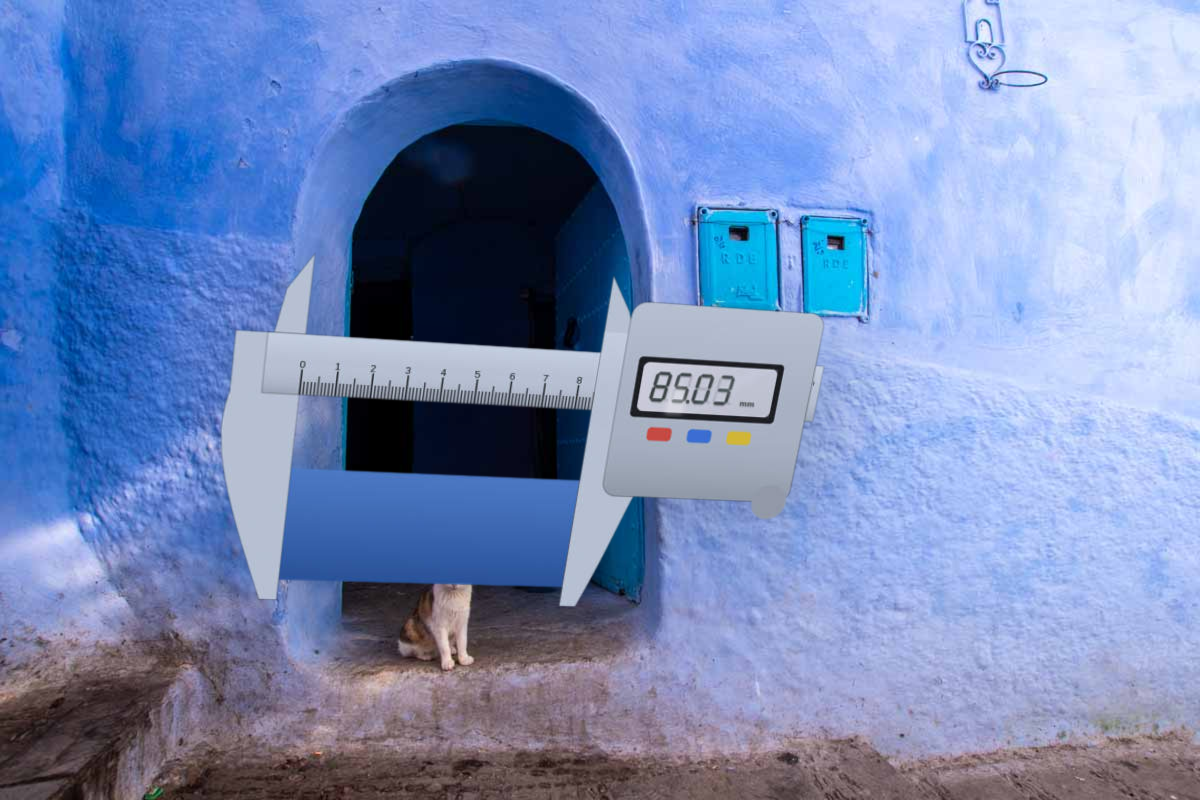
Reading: 85.03,mm
